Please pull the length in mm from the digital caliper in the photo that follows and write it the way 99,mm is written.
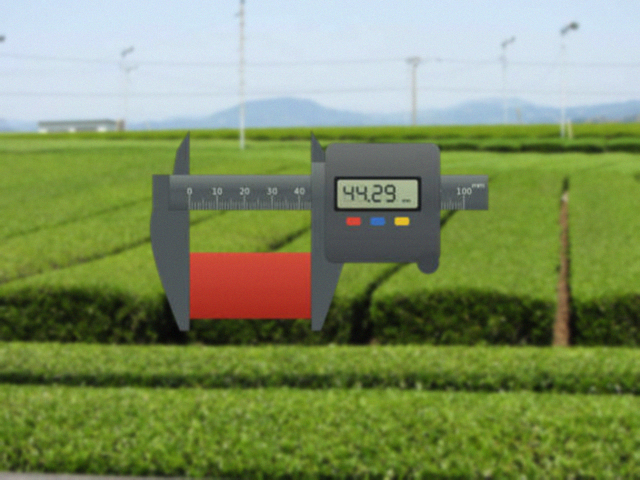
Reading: 44.29,mm
